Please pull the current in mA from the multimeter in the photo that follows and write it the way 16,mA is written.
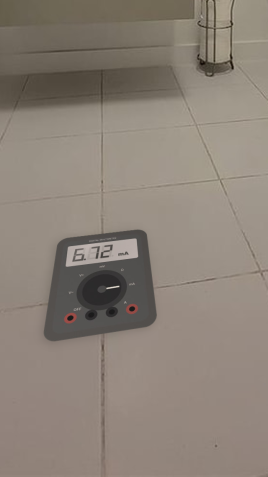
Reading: 6.72,mA
